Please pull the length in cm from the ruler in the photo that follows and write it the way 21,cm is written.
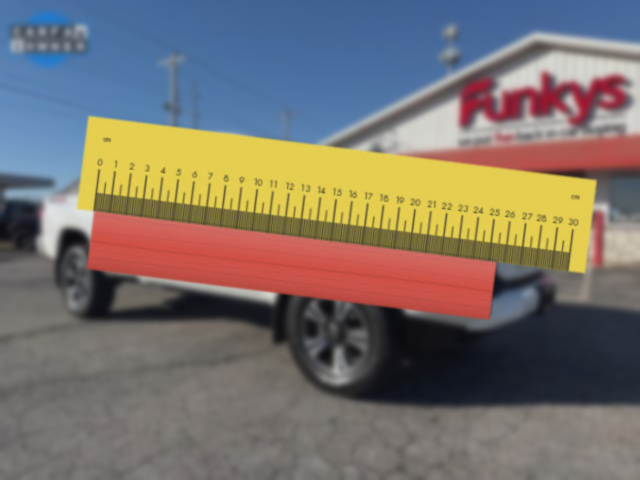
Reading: 25.5,cm
